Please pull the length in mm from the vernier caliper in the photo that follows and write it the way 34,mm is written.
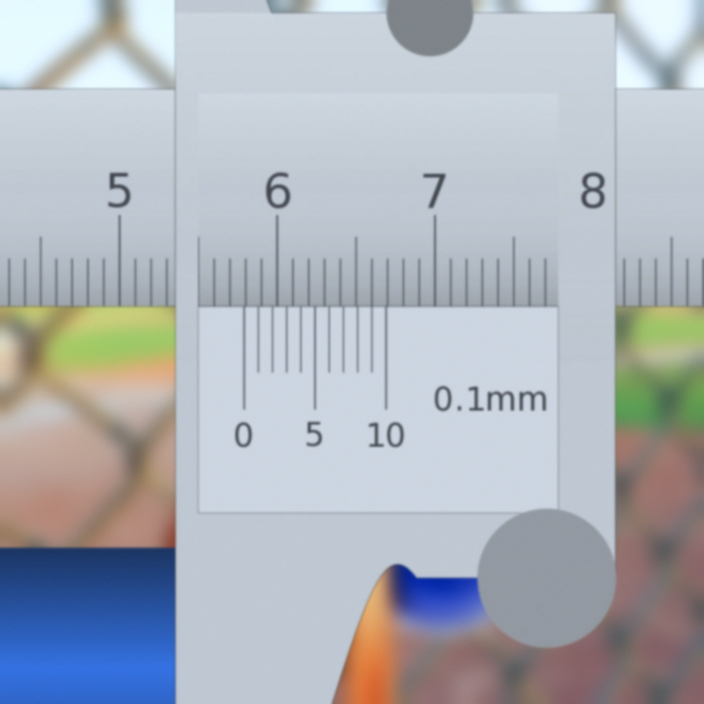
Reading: 57.9,mm
